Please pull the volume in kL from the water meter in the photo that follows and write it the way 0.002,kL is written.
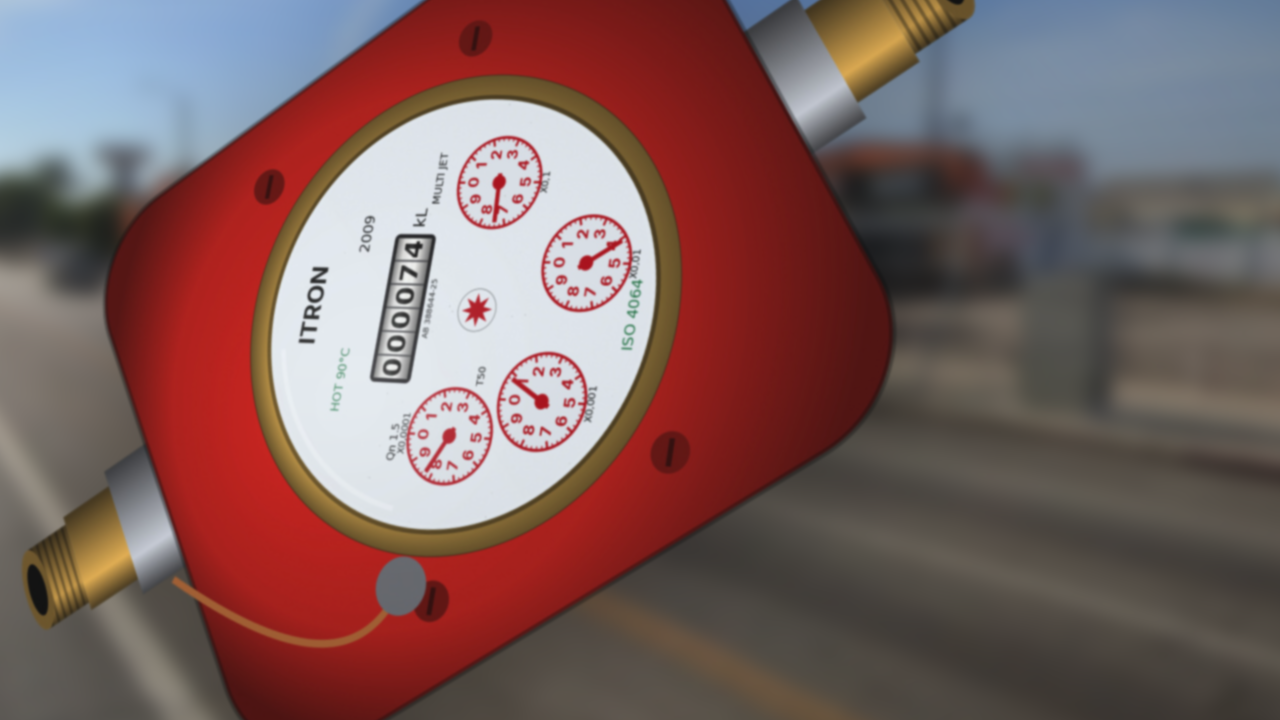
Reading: 74.7408,kL
